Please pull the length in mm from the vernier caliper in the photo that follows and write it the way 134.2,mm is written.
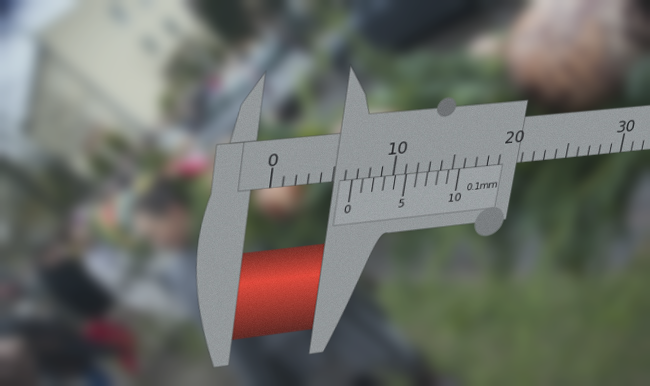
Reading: 6.6,mm
